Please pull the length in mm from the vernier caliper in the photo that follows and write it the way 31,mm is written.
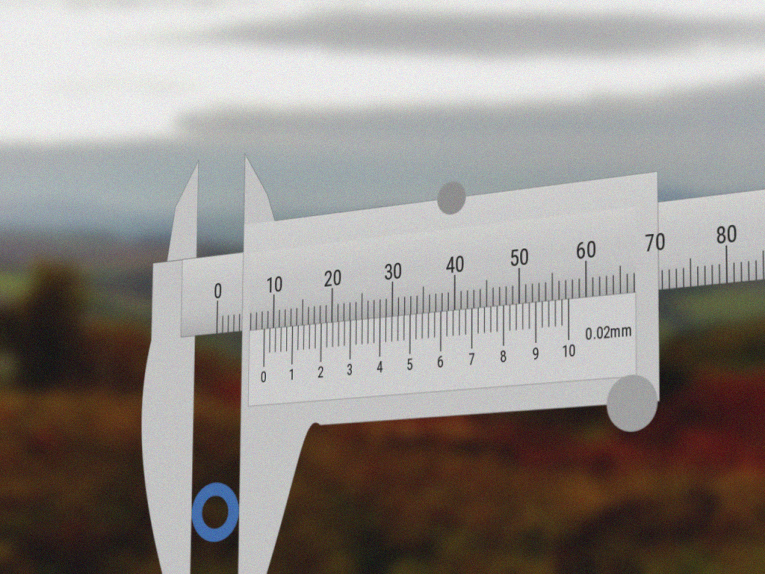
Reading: 8.4,mm
